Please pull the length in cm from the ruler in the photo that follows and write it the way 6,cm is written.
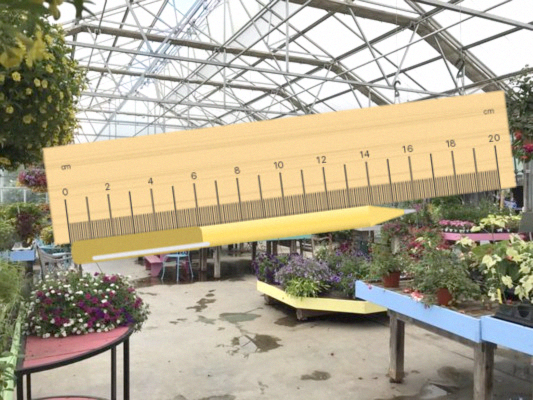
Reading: 16,cm
